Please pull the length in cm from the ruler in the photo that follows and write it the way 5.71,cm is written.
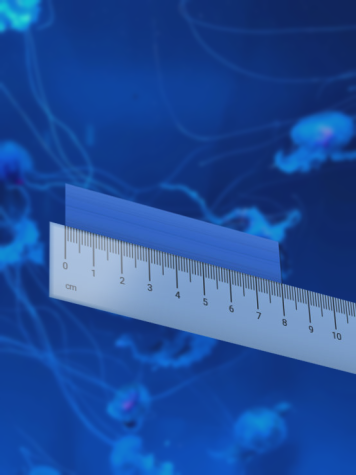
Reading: 8,cm
